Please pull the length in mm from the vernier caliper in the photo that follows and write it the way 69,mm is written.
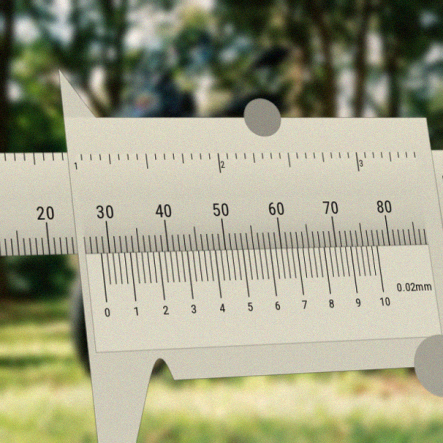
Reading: 28.6,mm
